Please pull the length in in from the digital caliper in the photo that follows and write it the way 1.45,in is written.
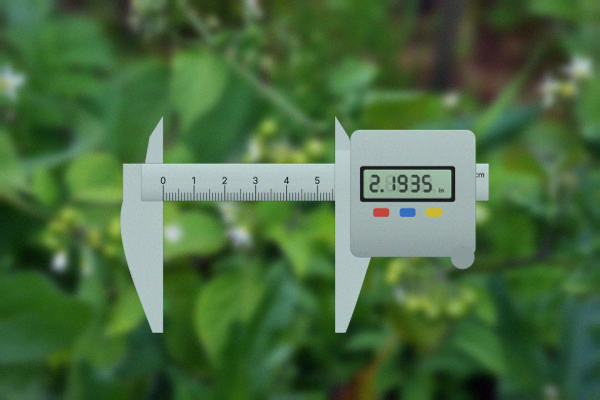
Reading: 2.1935,in
